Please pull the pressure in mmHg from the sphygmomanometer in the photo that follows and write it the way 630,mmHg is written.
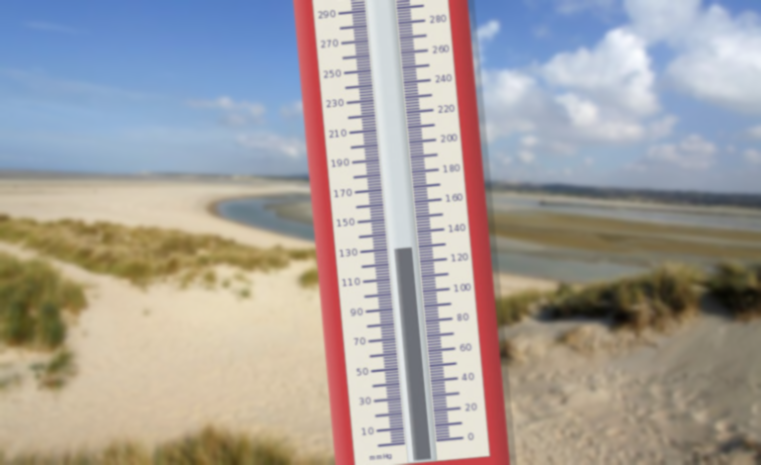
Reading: 130,mmHg
